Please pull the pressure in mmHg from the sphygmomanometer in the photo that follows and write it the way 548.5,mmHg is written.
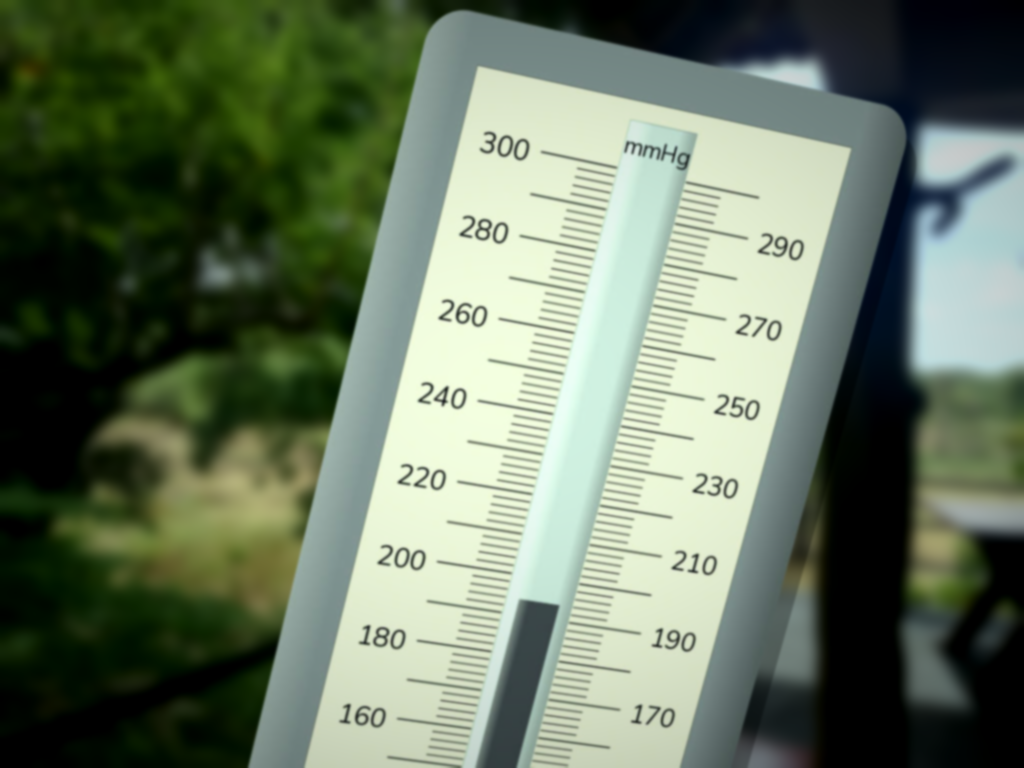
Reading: 194,mmHg
